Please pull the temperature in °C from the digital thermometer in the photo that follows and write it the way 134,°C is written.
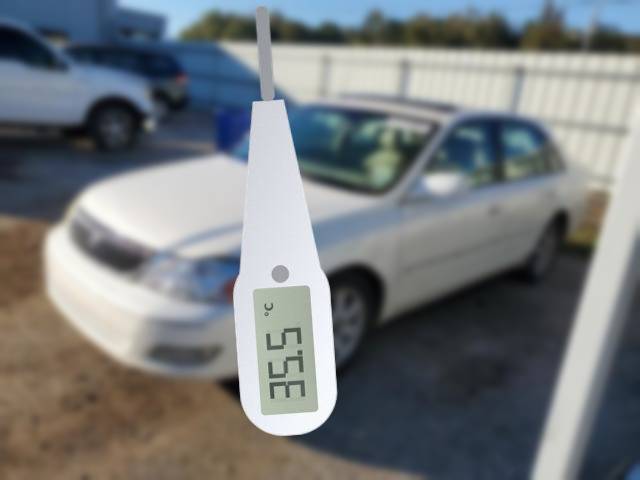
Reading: 35.5,°C
